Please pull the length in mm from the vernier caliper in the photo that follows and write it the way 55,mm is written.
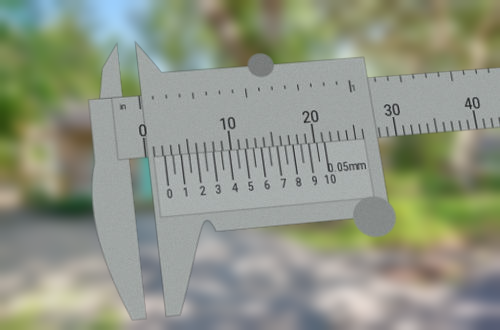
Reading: 2.2,mm
